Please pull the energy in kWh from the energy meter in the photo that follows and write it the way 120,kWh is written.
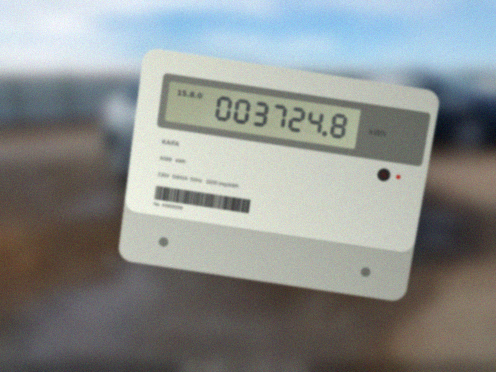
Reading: 3724.8,kWh
